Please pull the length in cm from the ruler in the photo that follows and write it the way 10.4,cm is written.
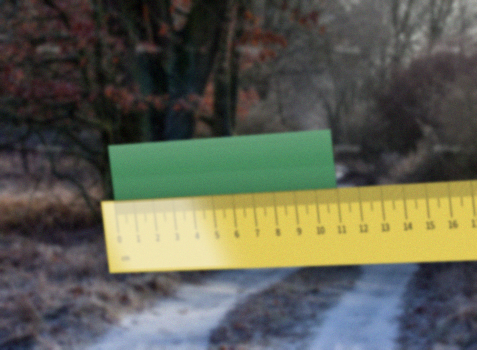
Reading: 11,cm
